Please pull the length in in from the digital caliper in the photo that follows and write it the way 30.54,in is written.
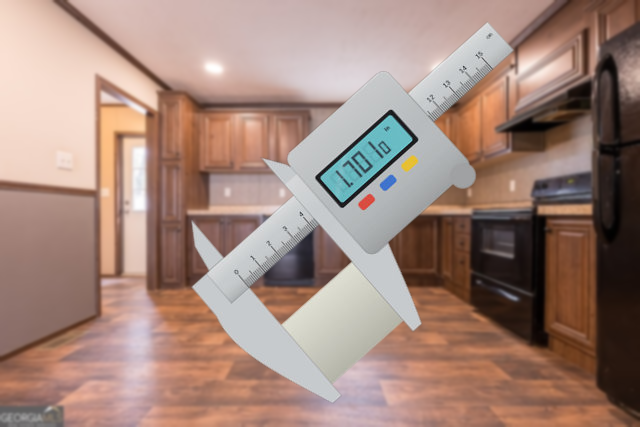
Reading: 1.7010,in
